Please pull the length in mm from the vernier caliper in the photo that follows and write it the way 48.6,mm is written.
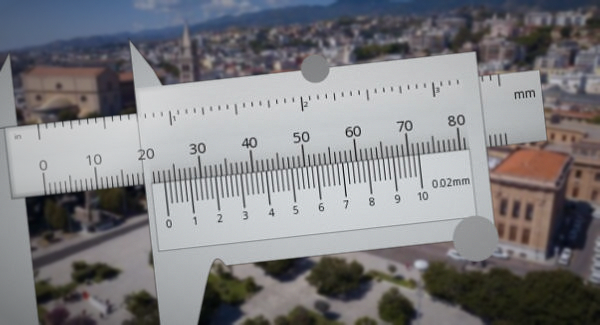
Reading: 23.0,mm
